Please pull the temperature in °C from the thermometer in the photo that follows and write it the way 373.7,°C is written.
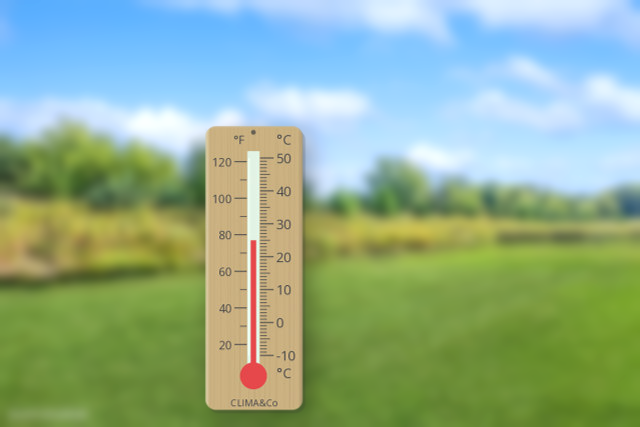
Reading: 25,°C
